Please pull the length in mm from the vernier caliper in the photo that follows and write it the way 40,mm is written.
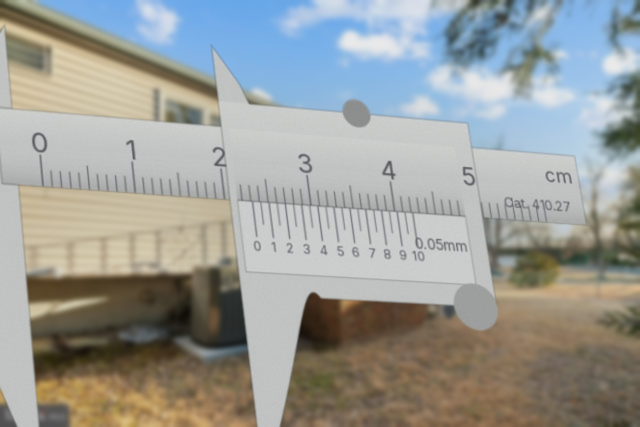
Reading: 23.2,mm
